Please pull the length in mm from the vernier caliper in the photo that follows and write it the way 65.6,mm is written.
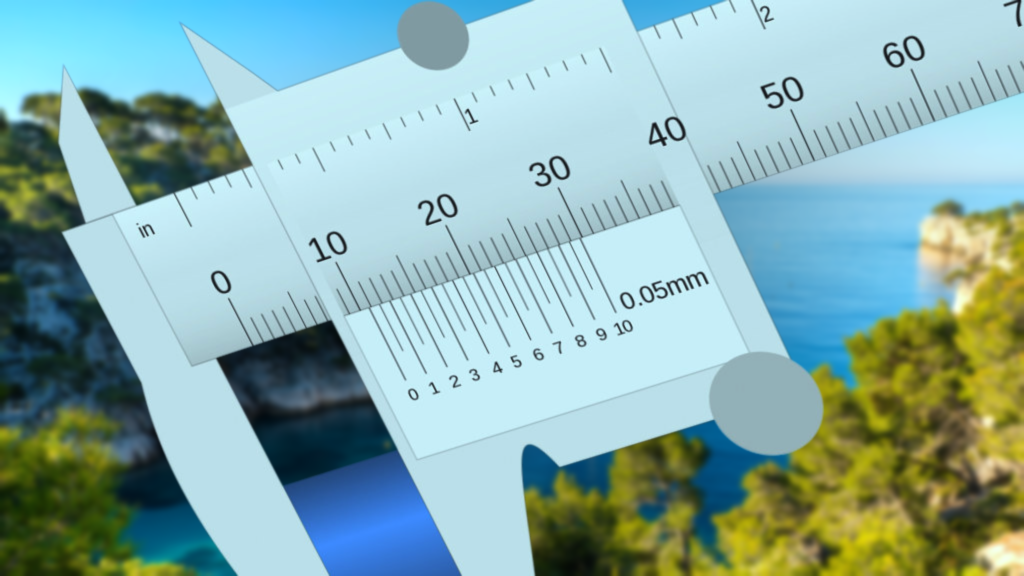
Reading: 10.8,mm
